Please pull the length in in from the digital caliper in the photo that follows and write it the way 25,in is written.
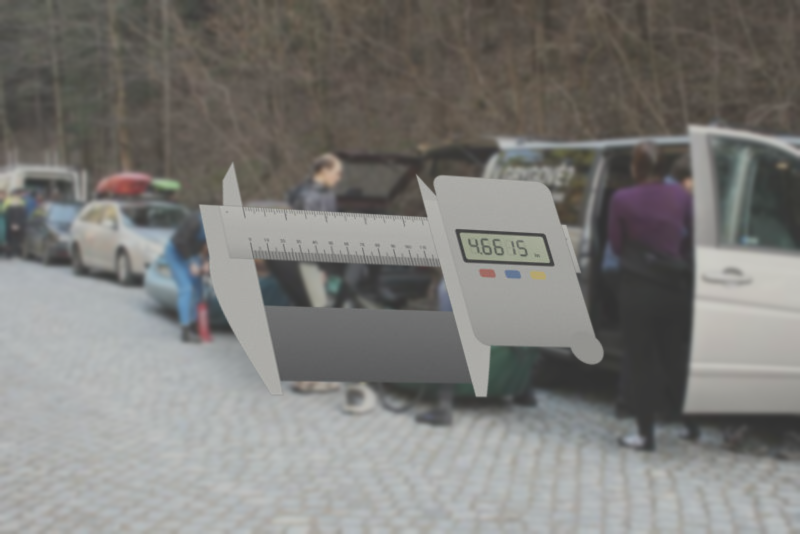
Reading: 4.6615,in
